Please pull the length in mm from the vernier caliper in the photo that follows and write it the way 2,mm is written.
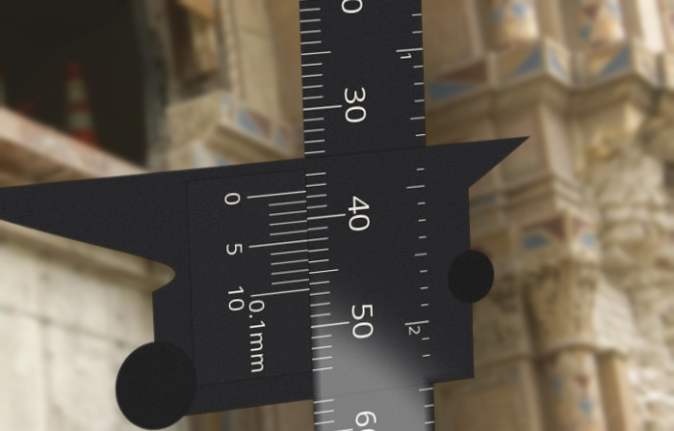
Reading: 37.5,mm
